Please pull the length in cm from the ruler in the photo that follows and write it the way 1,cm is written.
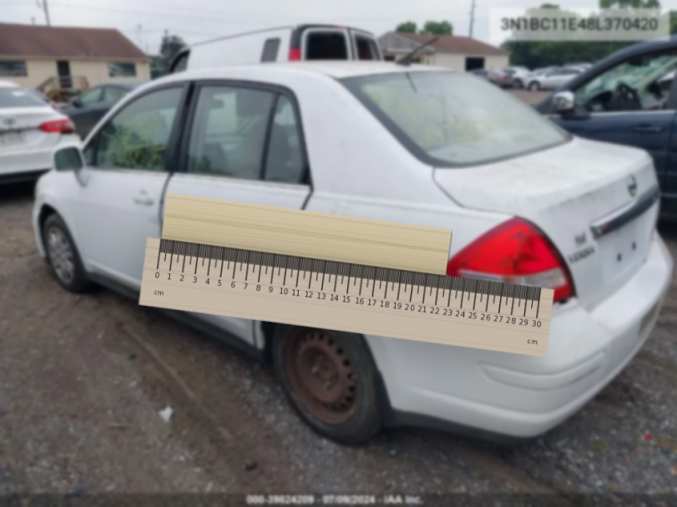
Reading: 22.5,cm
